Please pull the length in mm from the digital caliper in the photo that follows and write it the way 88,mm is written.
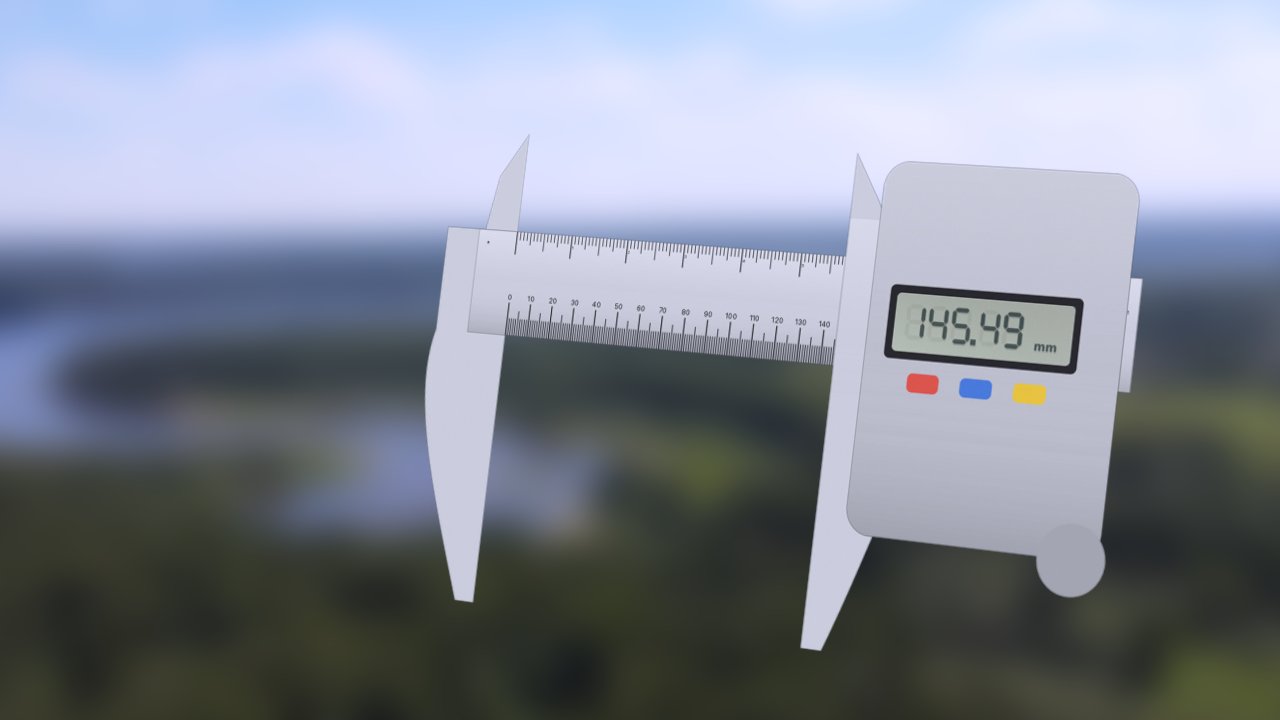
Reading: 145.49,mm
